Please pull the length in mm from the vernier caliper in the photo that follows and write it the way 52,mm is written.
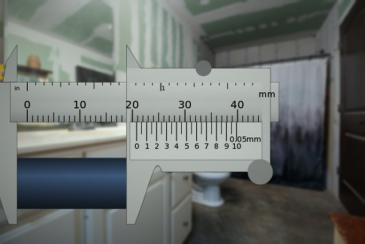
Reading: 20.8,mm
